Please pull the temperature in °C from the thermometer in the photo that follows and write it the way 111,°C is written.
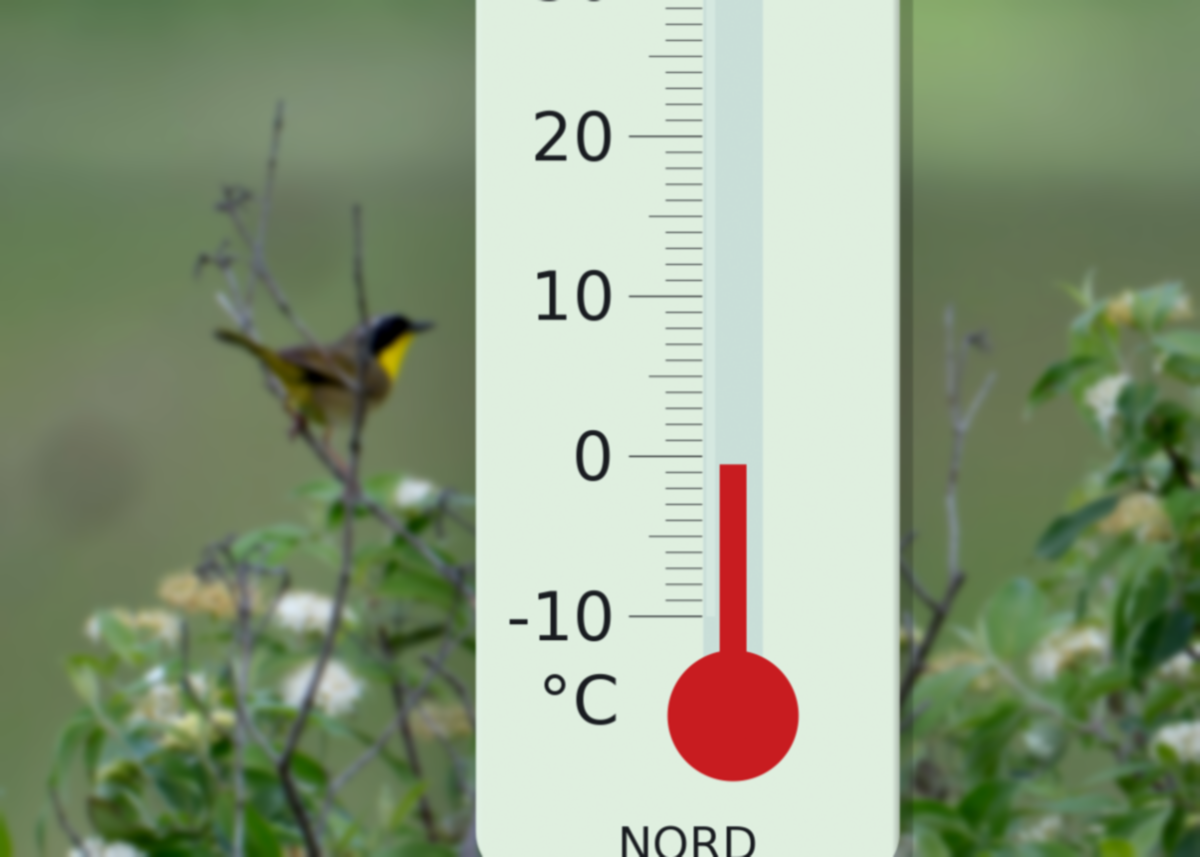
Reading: -0.5,°C
